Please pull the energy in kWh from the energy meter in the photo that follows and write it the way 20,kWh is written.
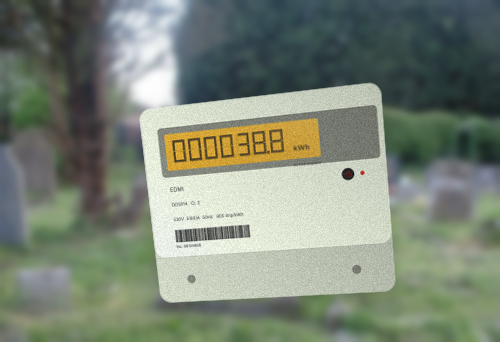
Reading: 38.8,kWh
